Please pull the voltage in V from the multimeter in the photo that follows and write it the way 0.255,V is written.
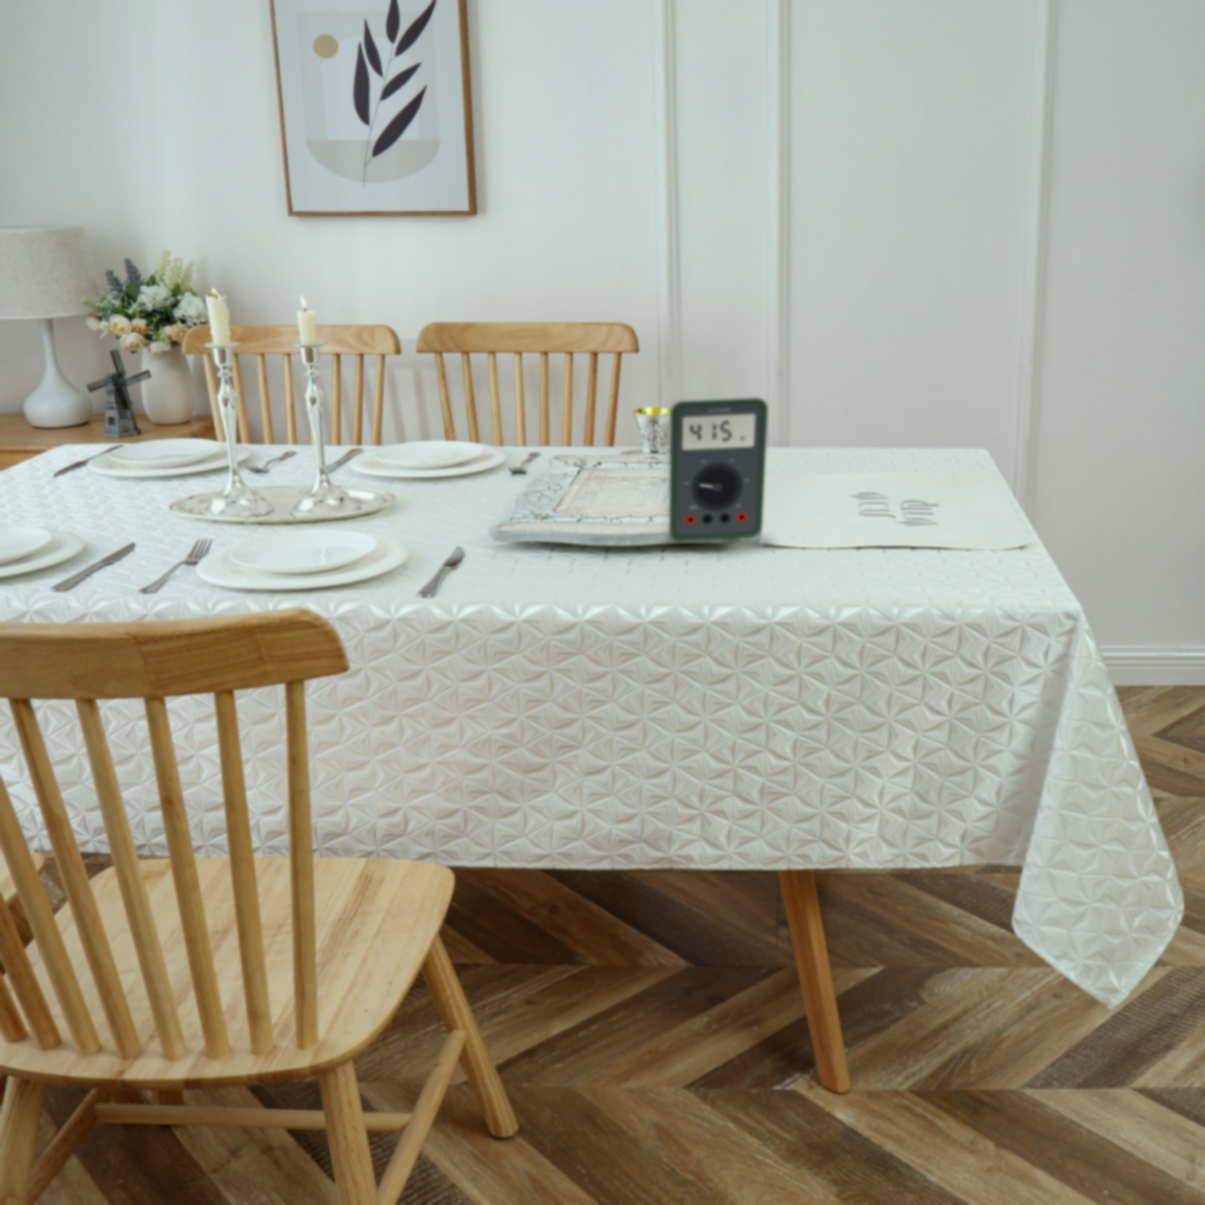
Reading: 415,V
